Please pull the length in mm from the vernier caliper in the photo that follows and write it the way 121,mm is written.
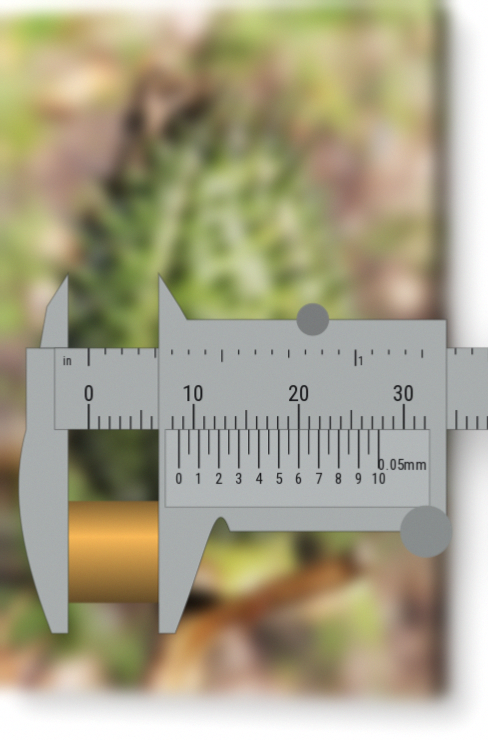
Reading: 8.6,mm
